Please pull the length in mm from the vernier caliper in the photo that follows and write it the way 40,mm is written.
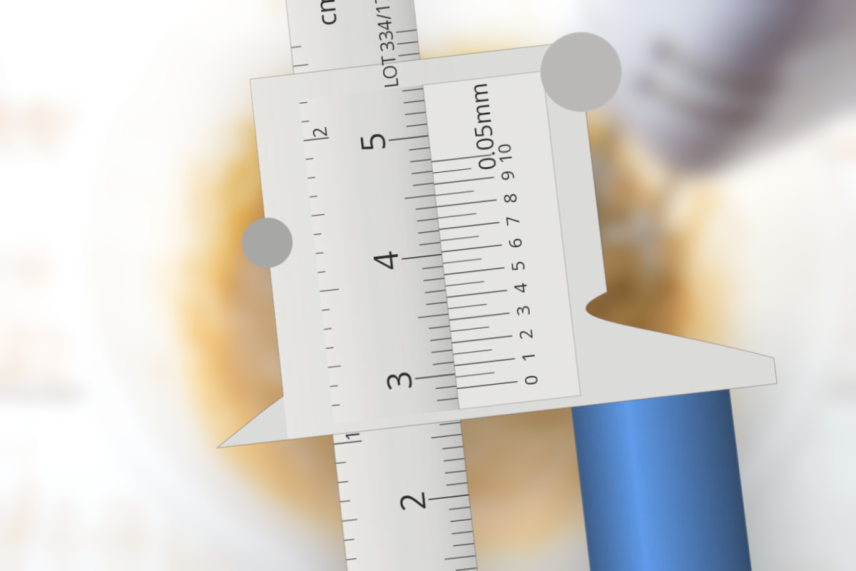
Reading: 28.8,mm
